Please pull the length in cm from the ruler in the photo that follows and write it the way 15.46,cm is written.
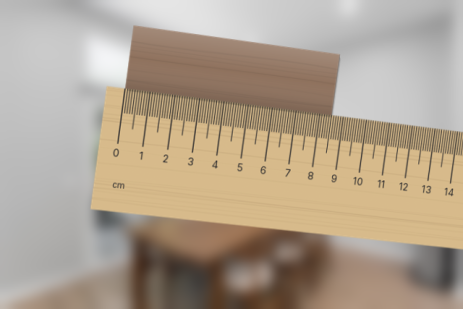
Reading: 8.5,cm
